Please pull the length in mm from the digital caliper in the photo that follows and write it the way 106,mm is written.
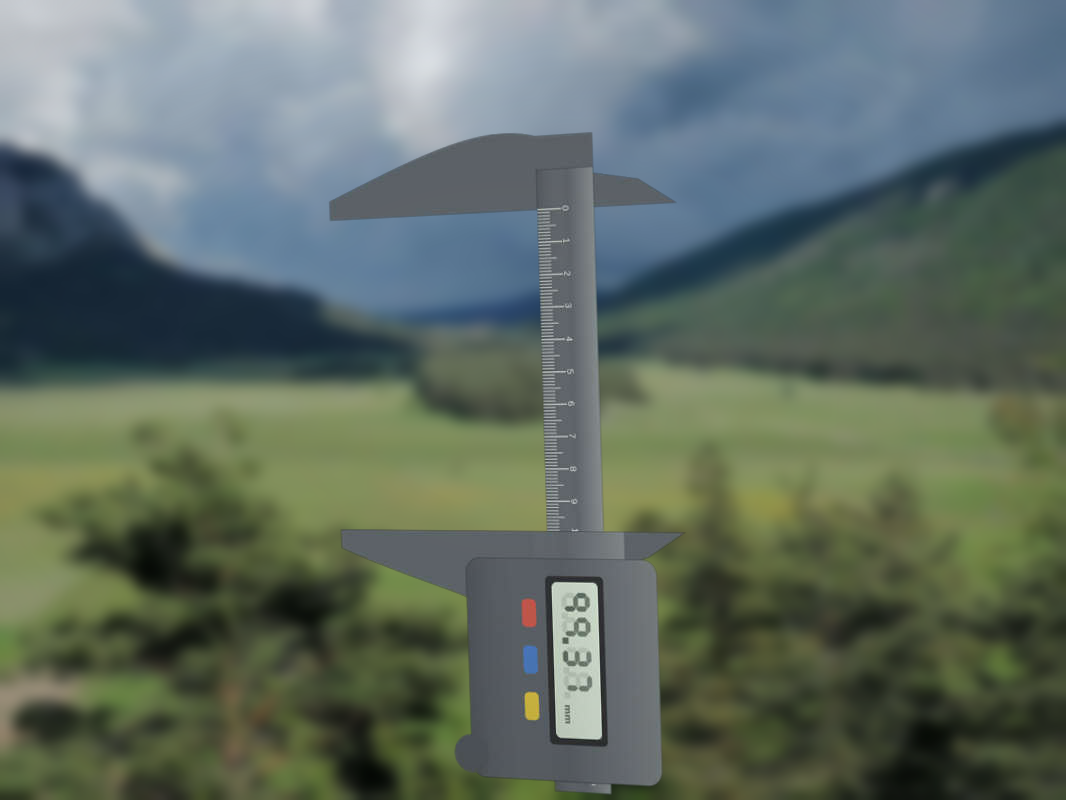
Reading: 99.37,mm
